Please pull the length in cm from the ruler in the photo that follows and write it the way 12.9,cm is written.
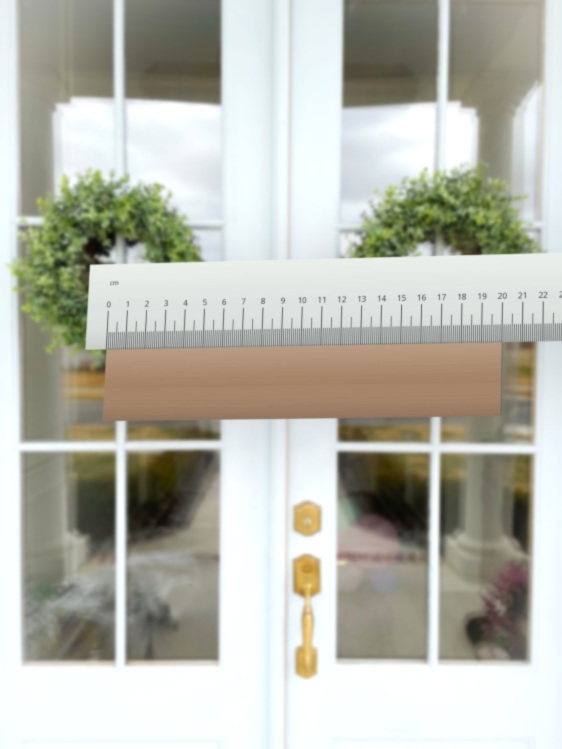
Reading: 20,cm
